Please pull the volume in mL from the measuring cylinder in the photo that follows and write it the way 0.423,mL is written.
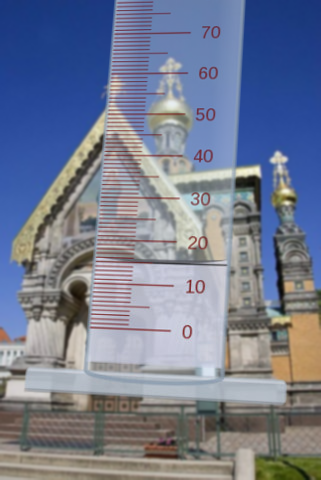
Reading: 15,mL
